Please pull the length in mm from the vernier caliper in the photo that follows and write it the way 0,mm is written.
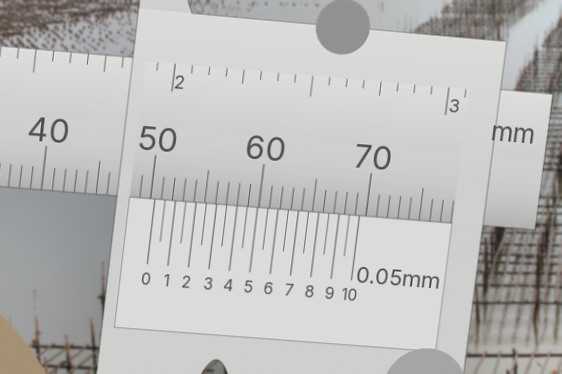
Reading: 50.4,mm
